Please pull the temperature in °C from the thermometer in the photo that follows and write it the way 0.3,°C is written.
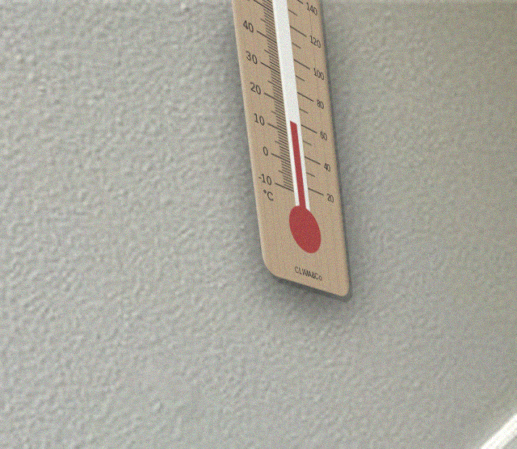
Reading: 15,°C
